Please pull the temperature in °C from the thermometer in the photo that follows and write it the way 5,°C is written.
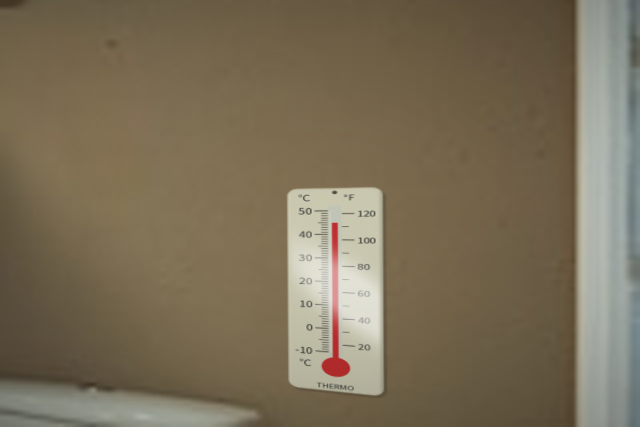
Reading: 45,°C
